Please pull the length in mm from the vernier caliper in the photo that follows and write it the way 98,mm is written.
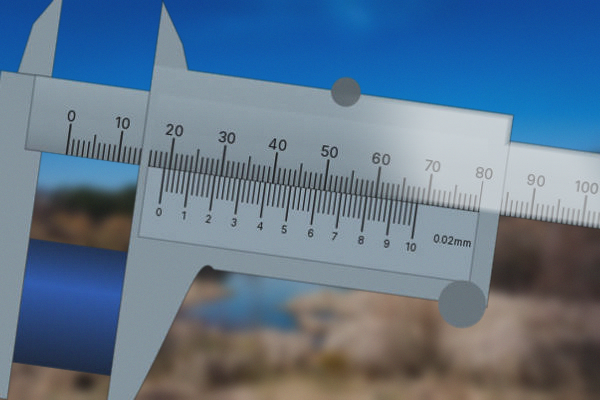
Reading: 19.0,mm
